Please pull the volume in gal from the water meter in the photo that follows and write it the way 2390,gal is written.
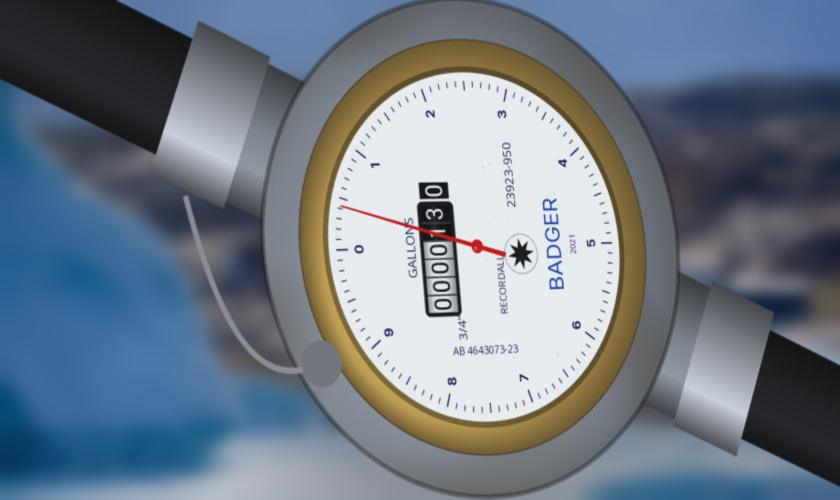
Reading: 130.4,gal
